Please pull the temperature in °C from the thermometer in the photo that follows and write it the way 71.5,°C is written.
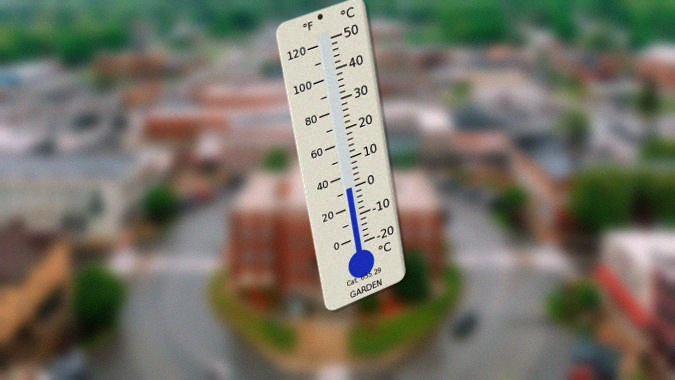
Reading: 0,°C
